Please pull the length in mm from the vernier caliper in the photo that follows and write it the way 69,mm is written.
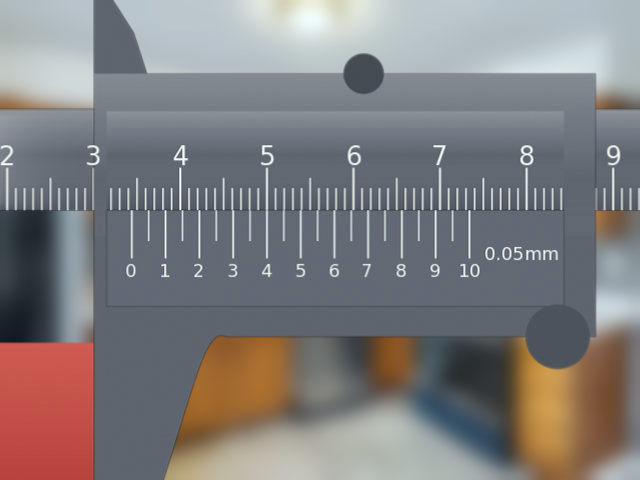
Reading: 34.4,mm
